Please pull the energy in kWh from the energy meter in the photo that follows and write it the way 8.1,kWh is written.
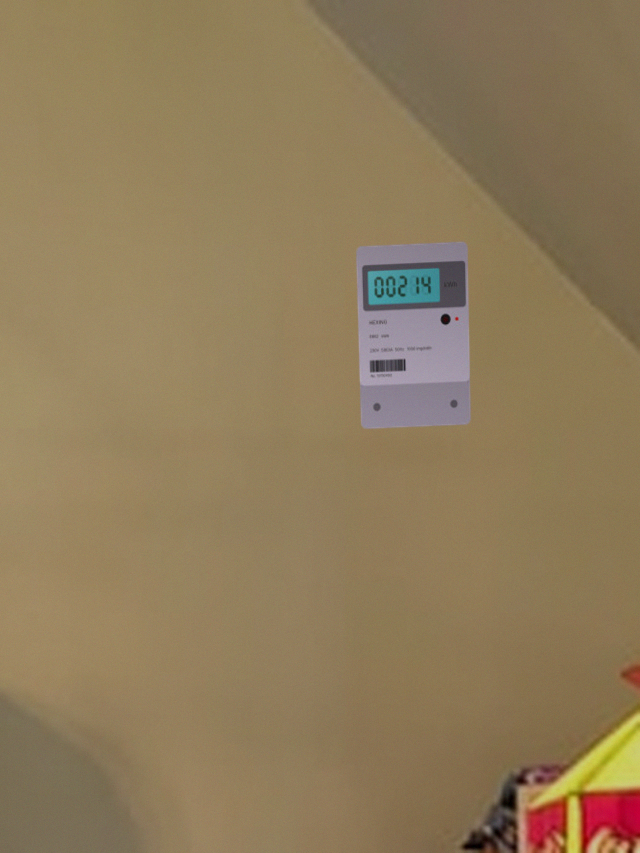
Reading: 214,kWh
